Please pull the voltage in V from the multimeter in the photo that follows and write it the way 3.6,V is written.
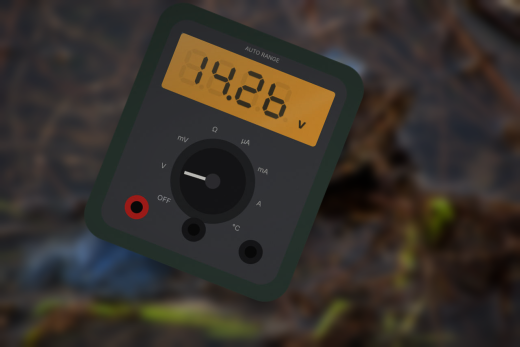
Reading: 14.26,V
